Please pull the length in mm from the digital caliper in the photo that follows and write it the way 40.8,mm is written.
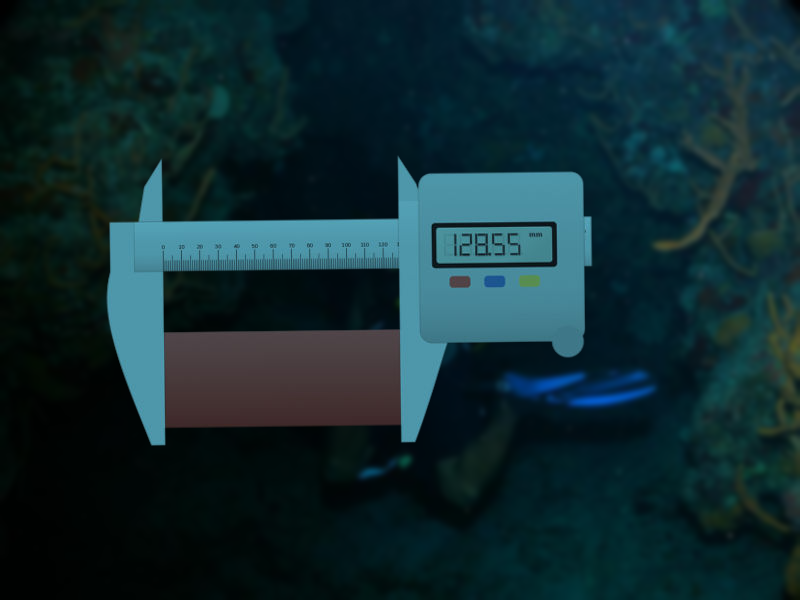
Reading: 128.55,mm
